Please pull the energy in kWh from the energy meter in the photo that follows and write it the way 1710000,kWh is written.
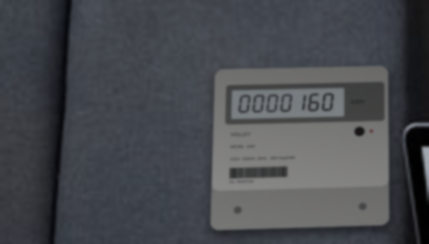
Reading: 160,kWh
